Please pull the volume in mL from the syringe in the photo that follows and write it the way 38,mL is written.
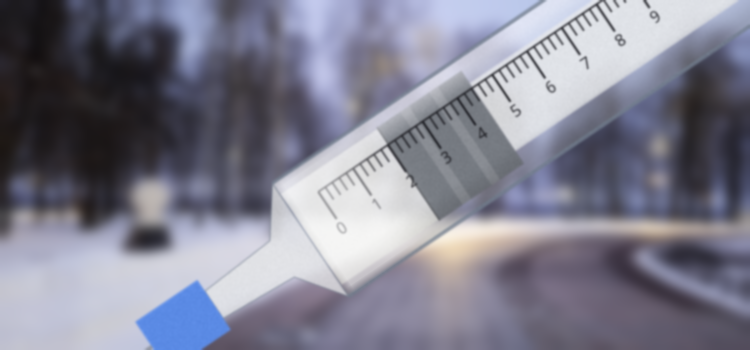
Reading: 2,mL
